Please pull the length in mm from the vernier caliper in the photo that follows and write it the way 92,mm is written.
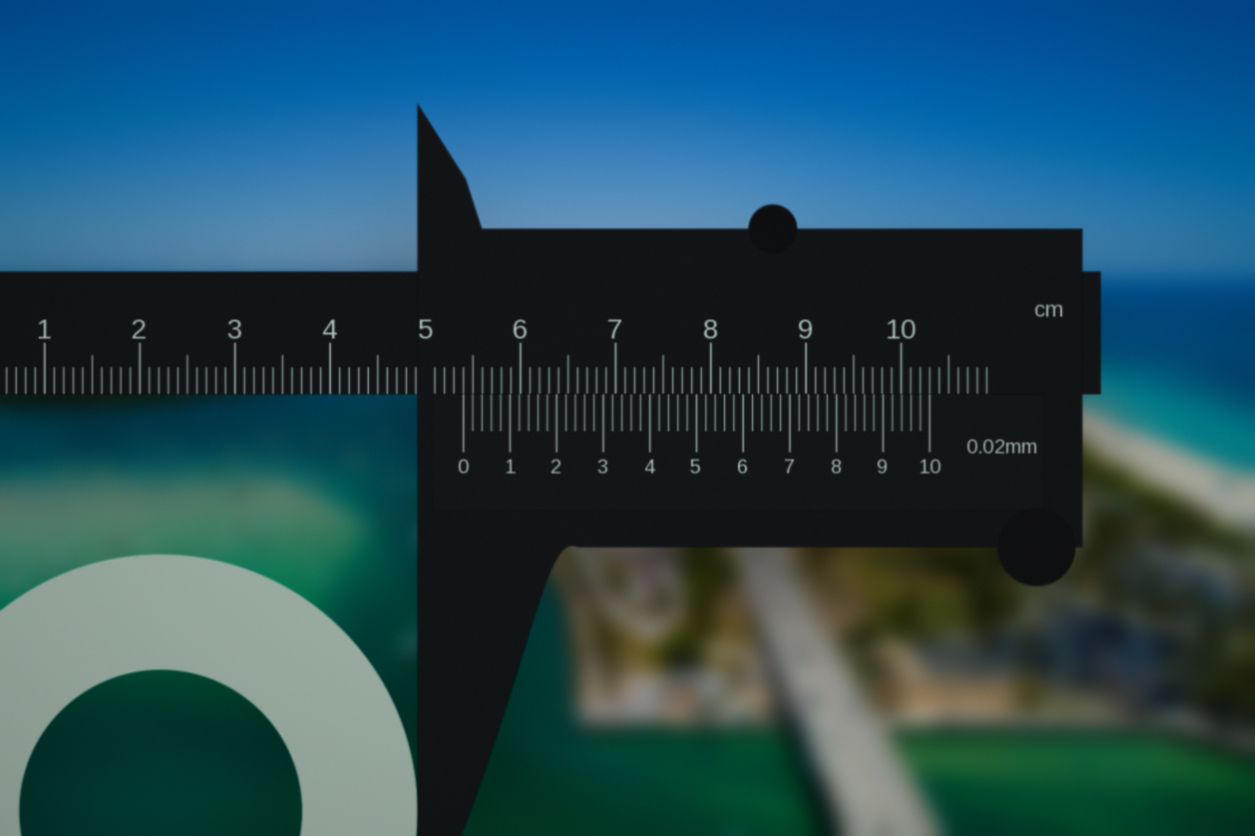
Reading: 54.0,mm
